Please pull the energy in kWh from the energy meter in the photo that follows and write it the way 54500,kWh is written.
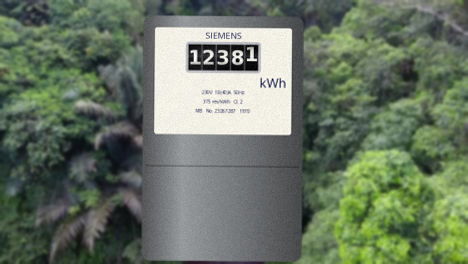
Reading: 12381,kWh
